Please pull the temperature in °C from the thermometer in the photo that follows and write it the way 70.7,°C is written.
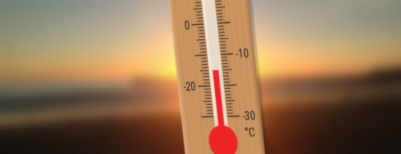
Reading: -15,°C
